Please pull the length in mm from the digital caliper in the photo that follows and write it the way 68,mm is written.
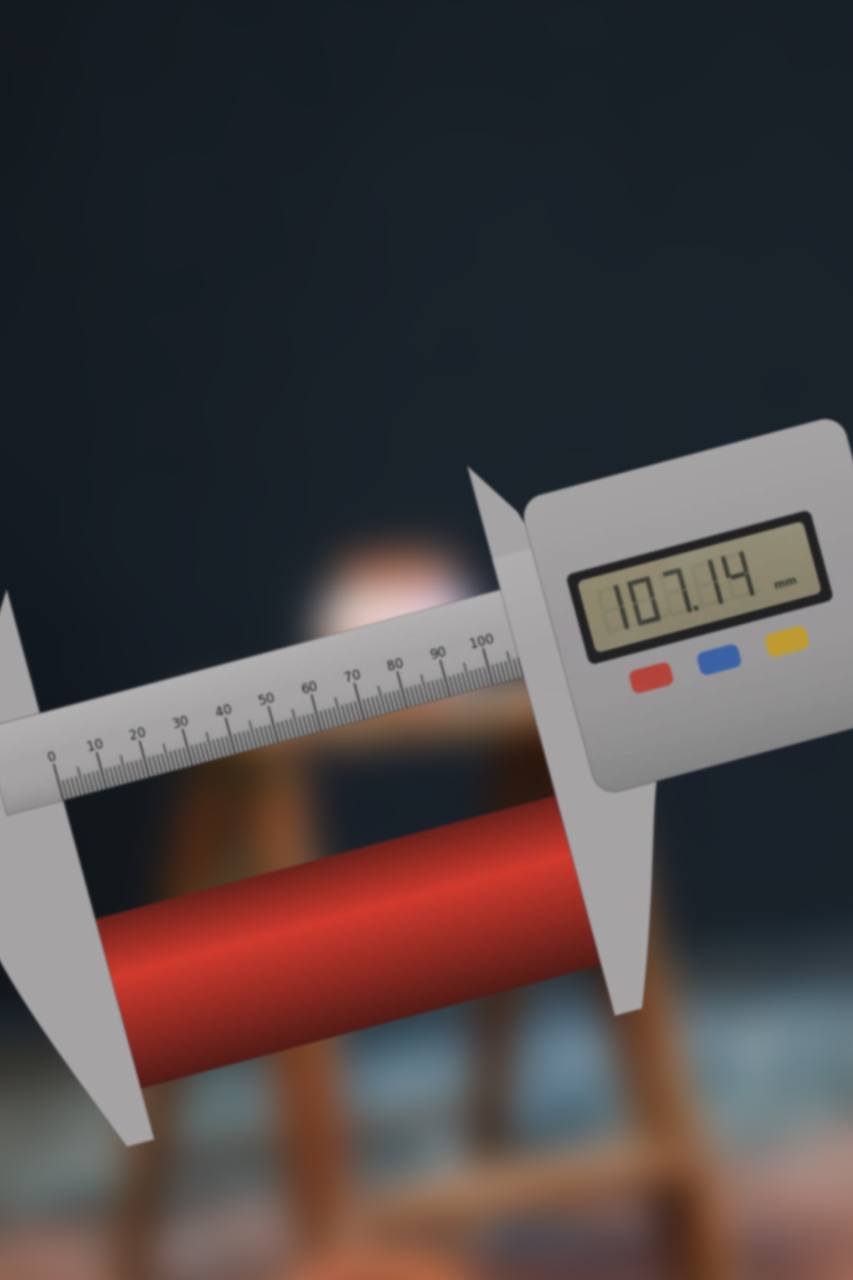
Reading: 107.14,mm
